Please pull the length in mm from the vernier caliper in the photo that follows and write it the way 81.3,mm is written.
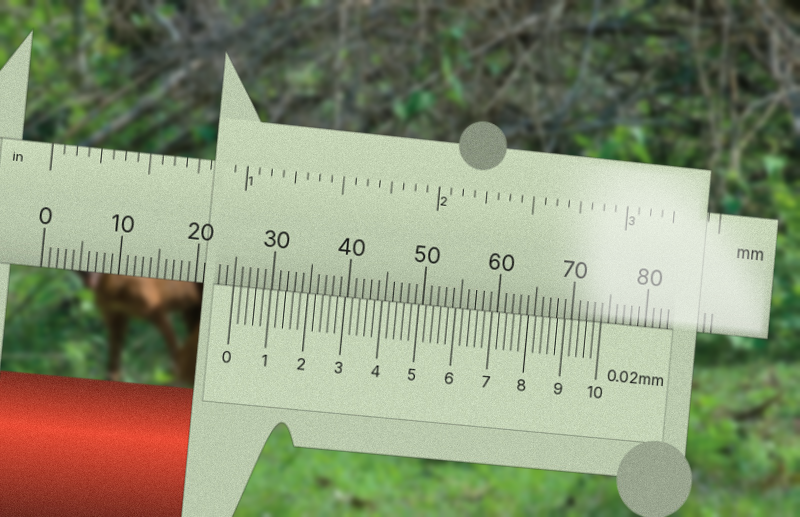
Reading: 25.0,mm
